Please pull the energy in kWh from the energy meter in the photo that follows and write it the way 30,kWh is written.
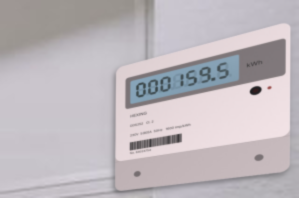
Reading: 159.5,kWh
